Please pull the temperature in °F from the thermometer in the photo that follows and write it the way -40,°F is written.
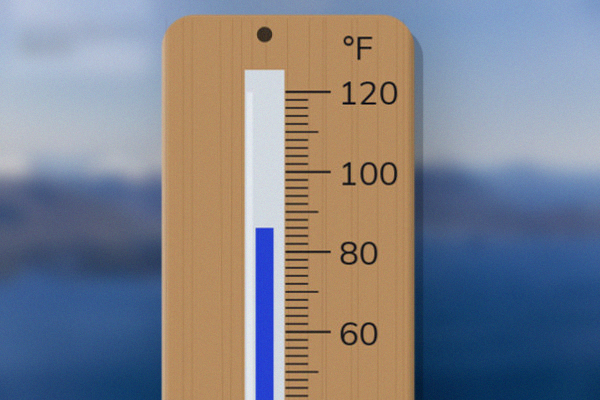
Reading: 86,°F
